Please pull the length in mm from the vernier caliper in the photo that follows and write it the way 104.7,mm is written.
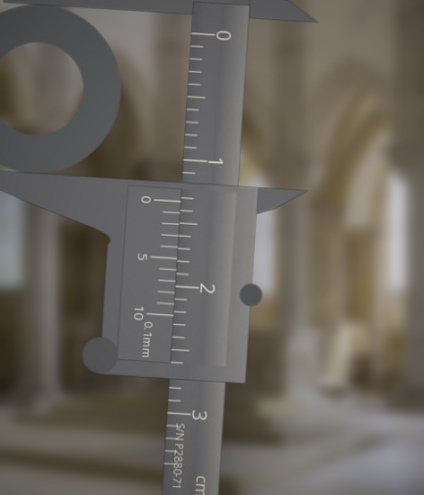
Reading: 13.3,mm
